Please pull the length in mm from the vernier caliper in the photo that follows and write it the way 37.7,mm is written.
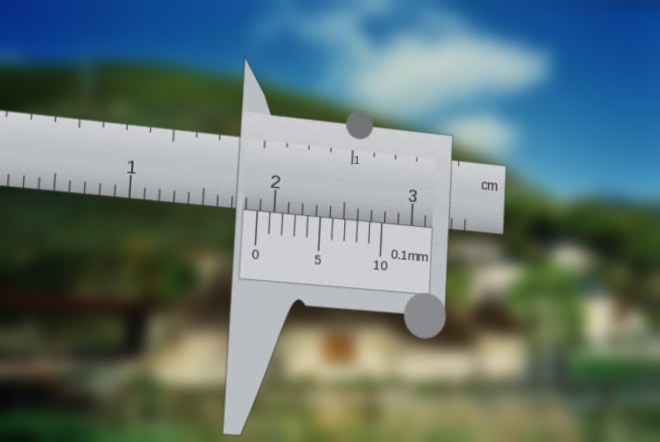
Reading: 18.8,mm
